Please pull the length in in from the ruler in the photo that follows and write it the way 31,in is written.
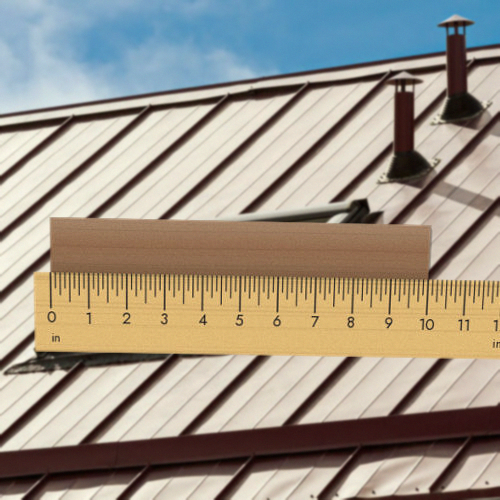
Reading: 10,in
